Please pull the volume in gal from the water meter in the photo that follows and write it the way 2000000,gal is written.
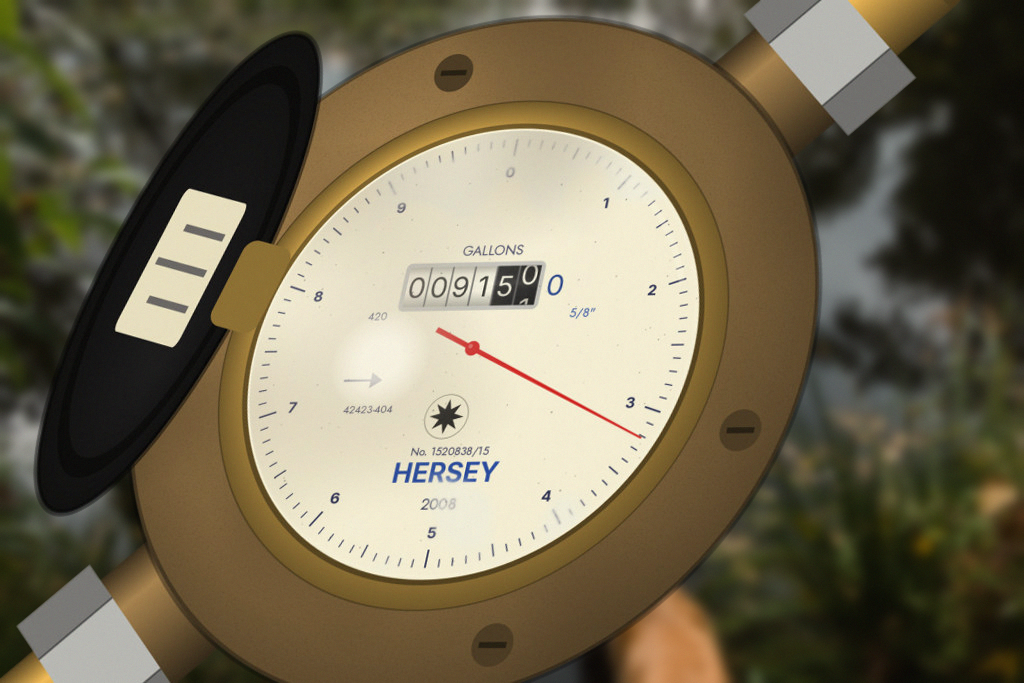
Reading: 91503.2,gal
